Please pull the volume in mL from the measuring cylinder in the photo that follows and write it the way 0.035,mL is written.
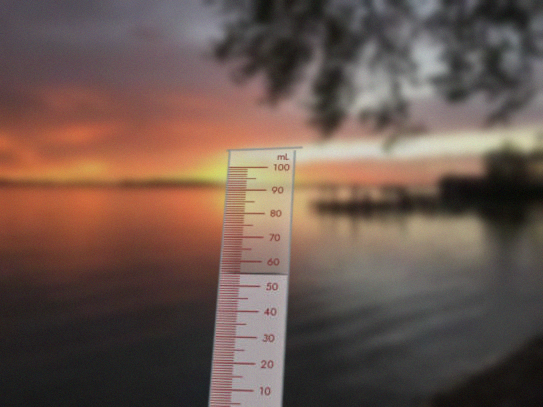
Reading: 55,mL
